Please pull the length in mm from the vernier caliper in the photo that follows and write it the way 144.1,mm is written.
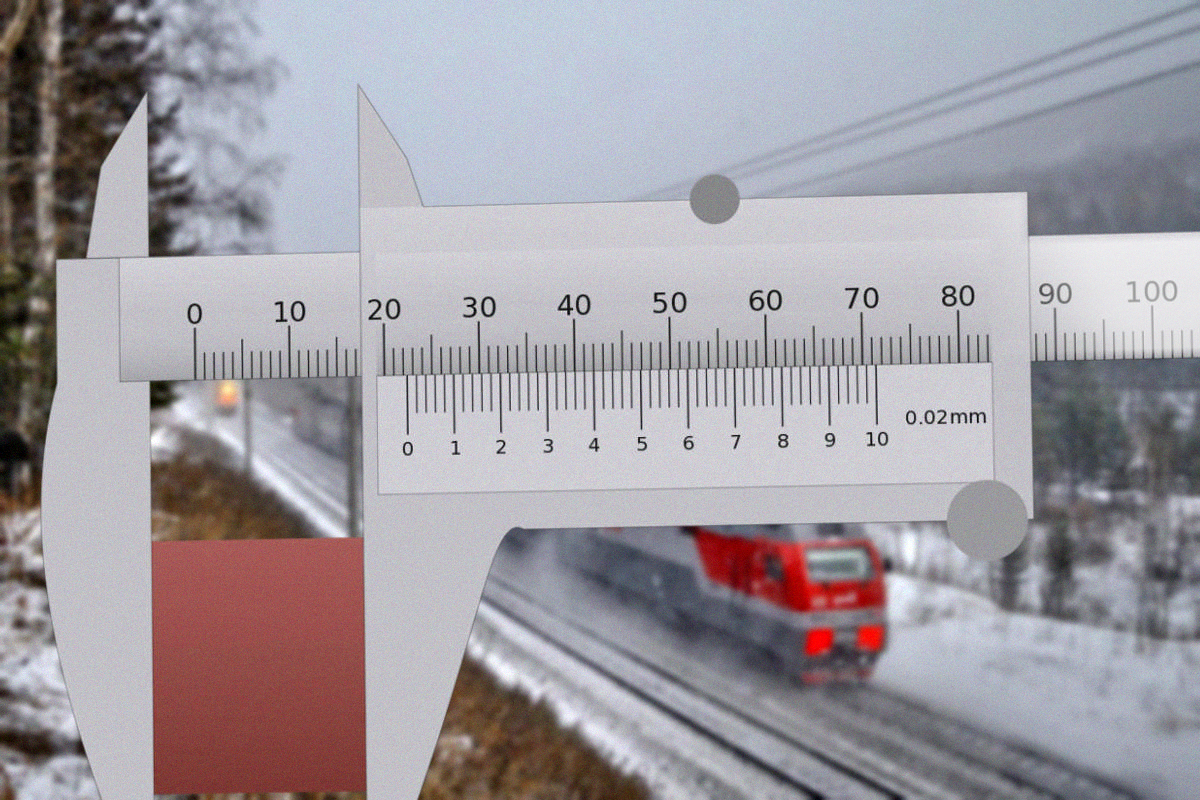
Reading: 22.4,mm
